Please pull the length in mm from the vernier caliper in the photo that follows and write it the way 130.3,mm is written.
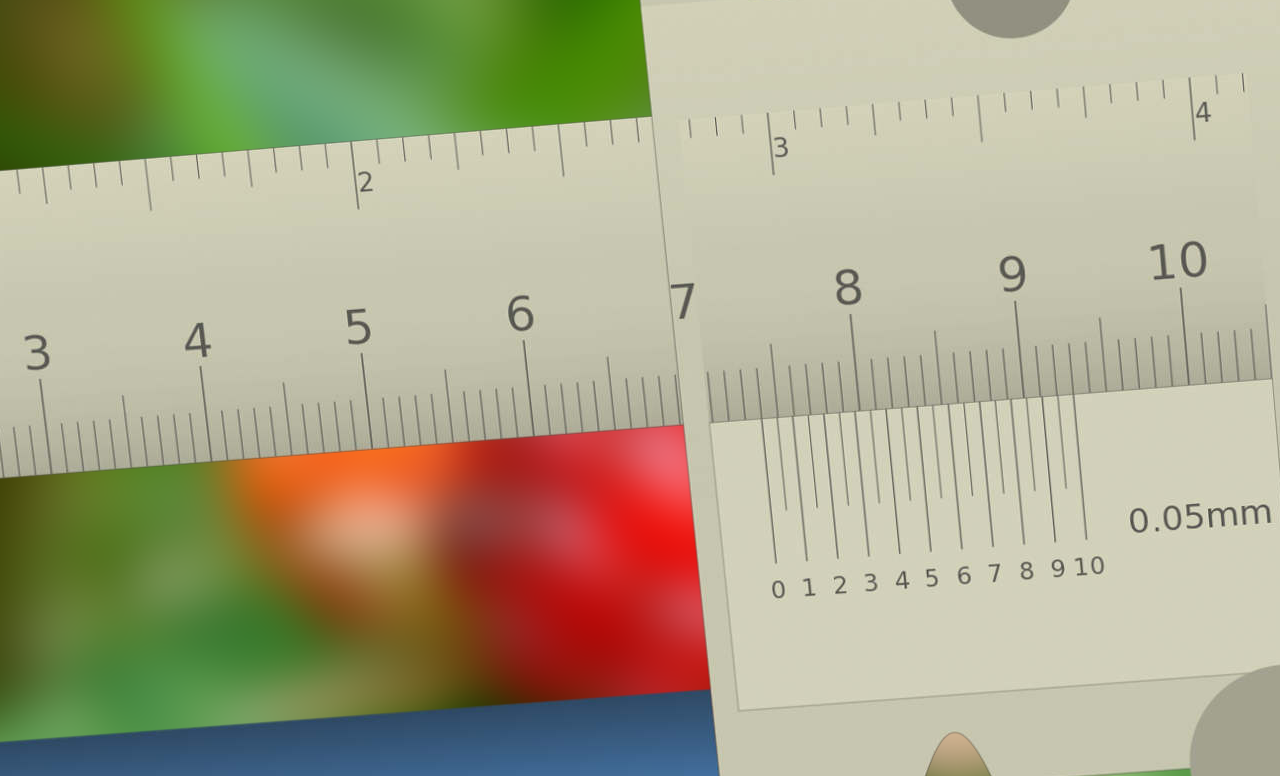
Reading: 74.0,mm
